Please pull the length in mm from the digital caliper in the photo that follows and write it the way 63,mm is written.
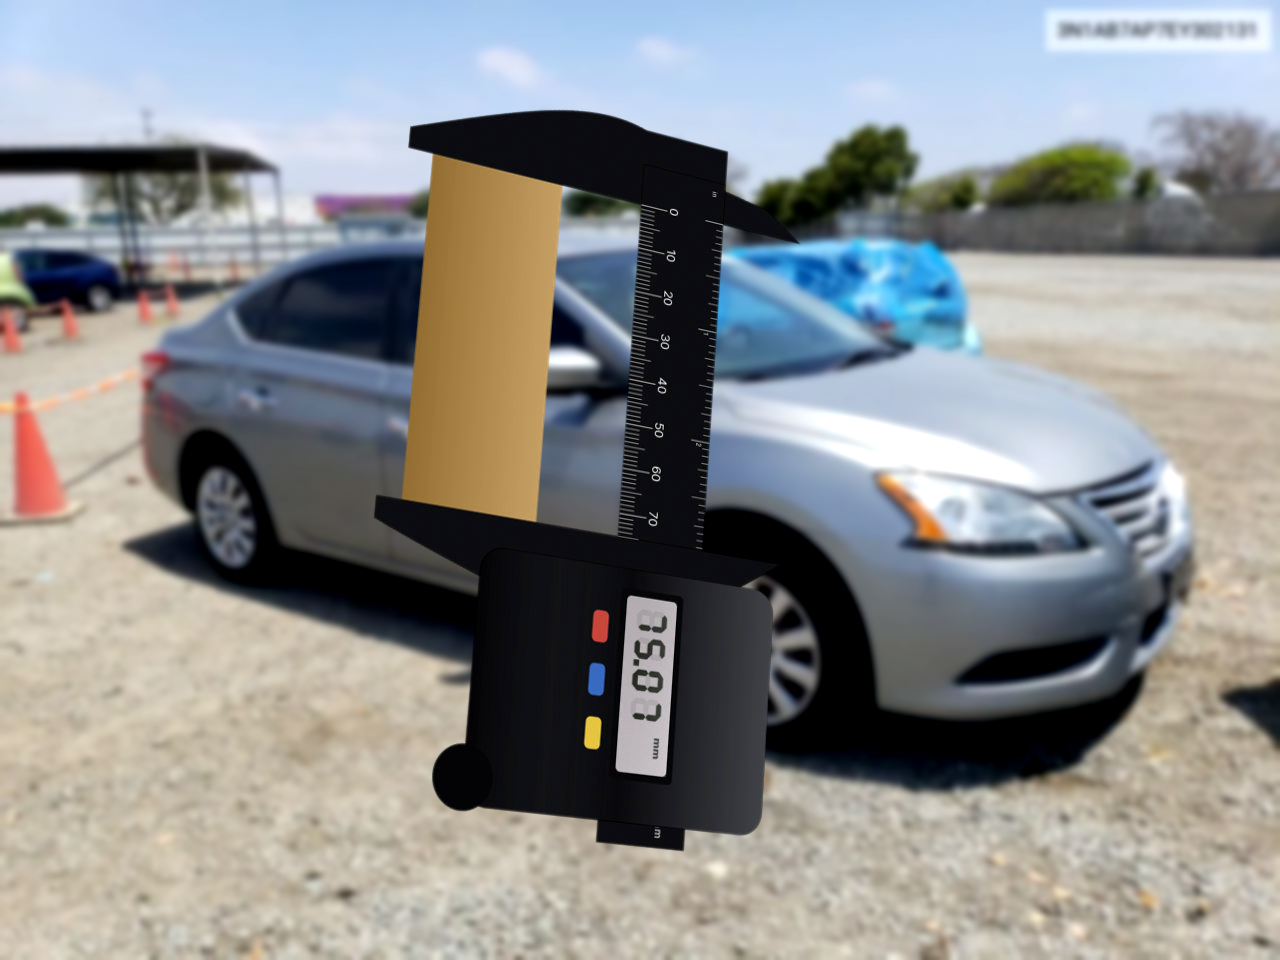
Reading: 75.07,mm
